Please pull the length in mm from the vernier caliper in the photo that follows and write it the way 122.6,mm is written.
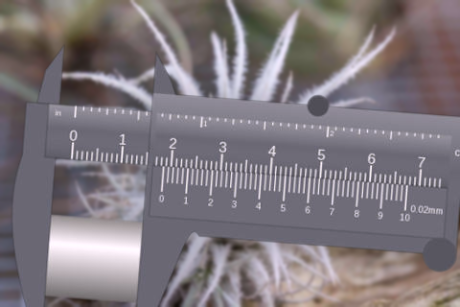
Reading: 18.5,mm
